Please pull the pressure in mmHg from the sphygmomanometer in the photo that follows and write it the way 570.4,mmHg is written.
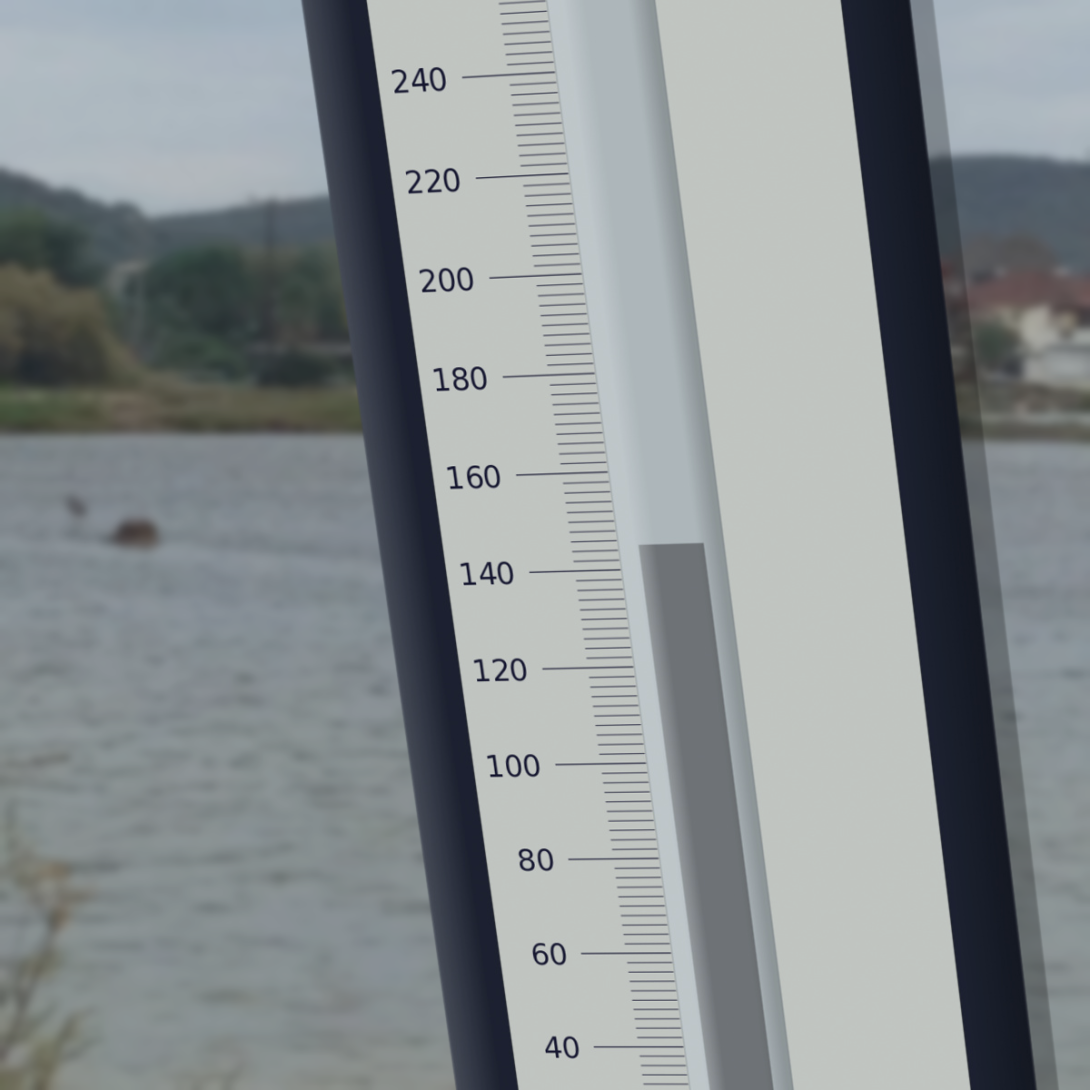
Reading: 145,mmHg
